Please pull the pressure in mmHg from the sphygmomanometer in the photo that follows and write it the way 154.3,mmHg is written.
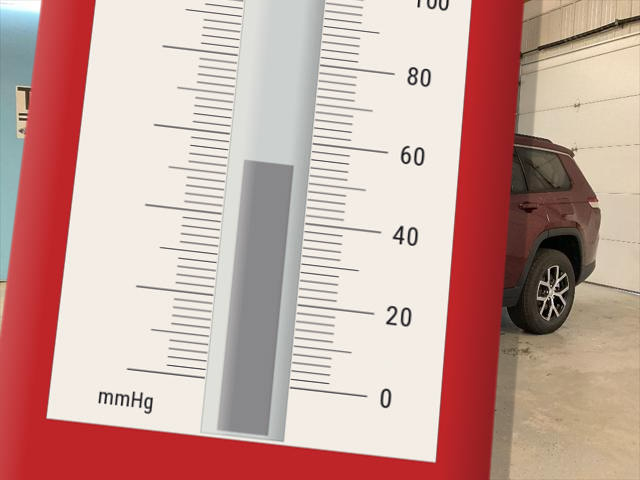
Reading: 54,mmHg
